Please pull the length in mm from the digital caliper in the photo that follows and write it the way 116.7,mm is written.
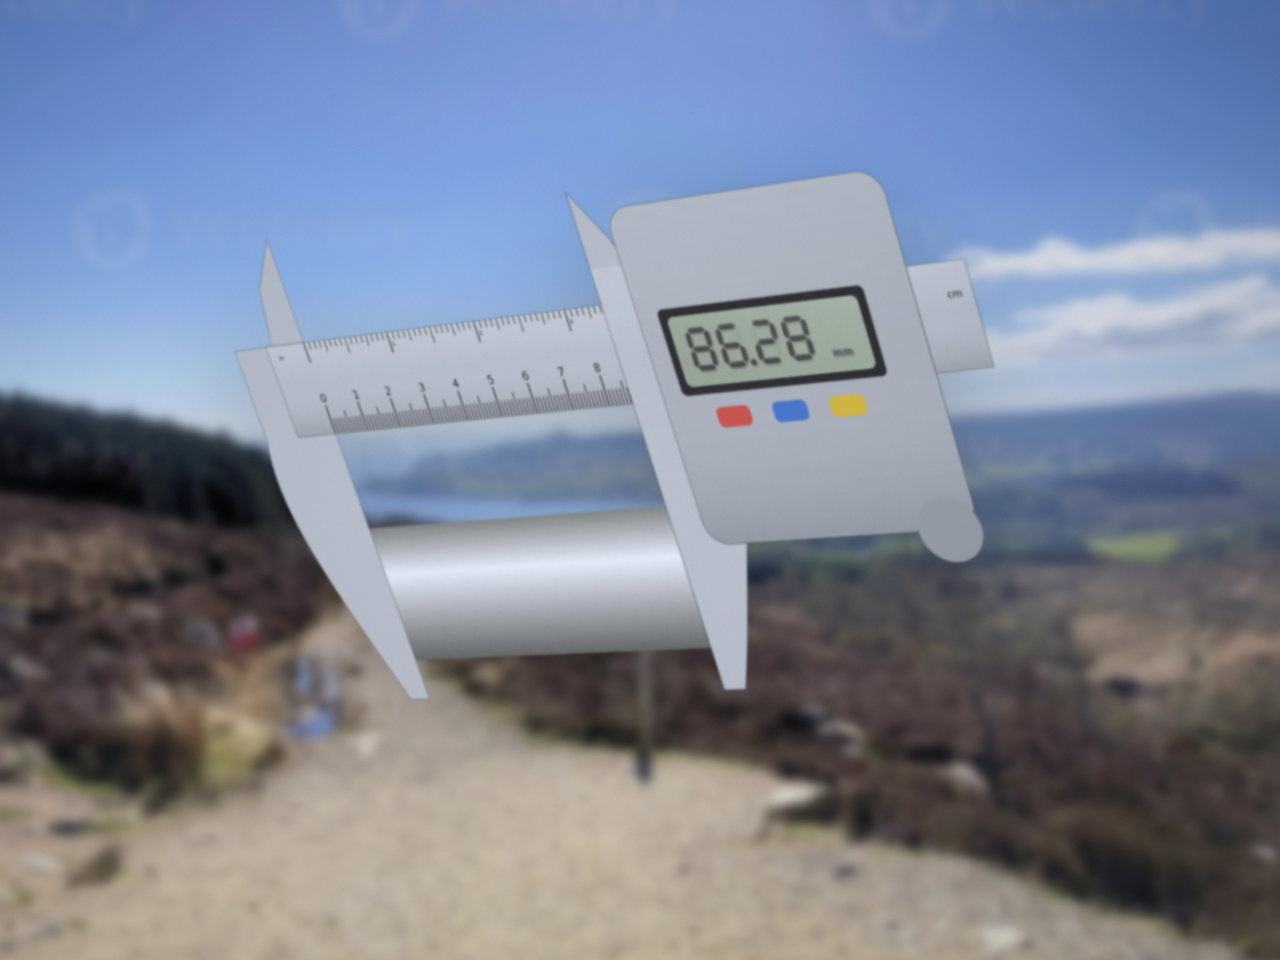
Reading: 86.28,mm
